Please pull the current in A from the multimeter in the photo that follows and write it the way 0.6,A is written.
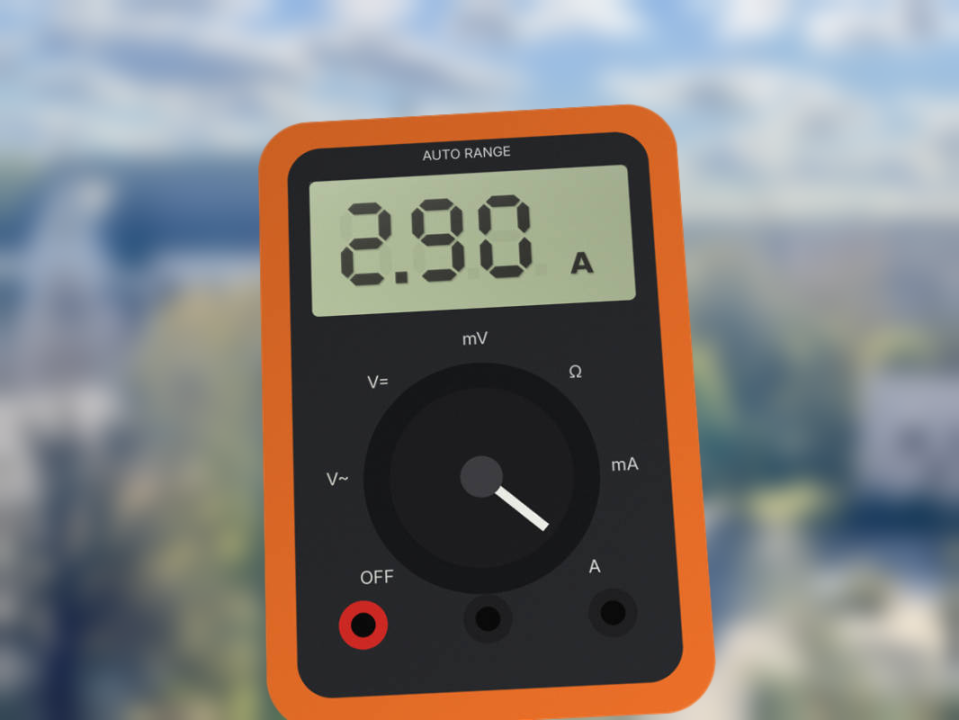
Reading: 2.90,A
